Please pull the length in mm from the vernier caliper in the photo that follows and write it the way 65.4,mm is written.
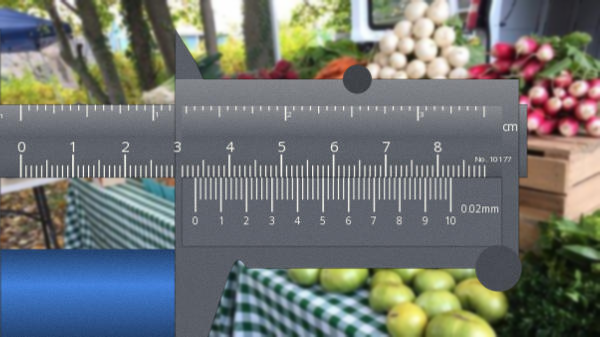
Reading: 33.5,mm
